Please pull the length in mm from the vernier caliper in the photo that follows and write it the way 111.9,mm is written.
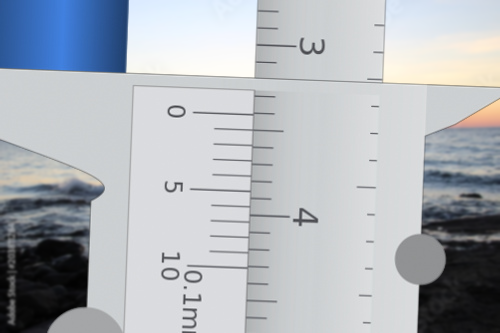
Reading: 34.1,mm
